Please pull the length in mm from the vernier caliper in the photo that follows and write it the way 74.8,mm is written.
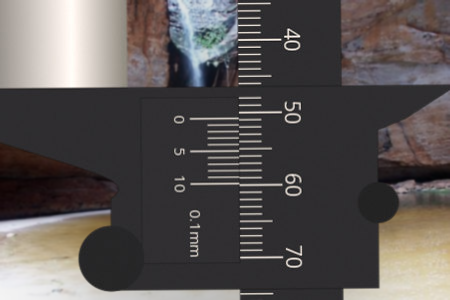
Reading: 50.8,mm
